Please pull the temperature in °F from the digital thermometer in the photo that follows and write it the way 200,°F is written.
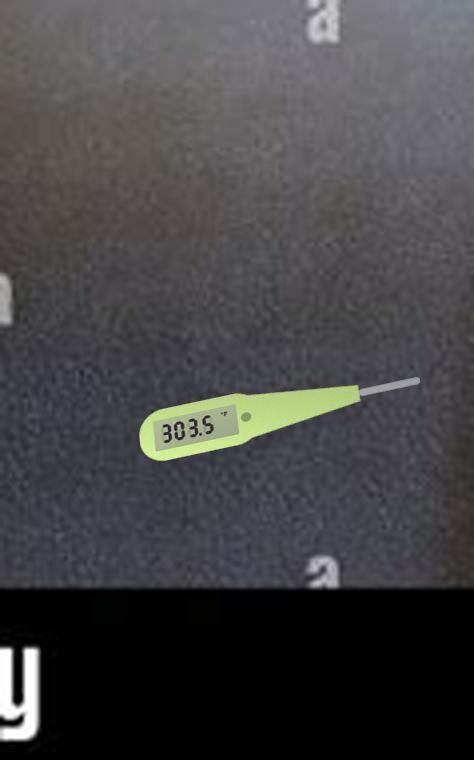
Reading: 303.5,°F
